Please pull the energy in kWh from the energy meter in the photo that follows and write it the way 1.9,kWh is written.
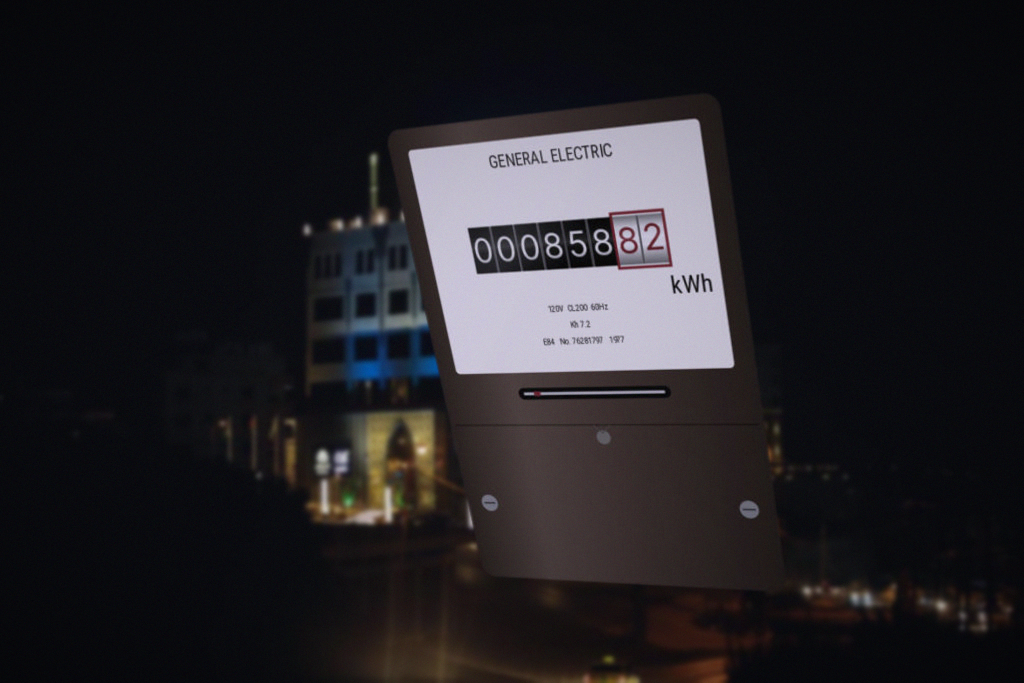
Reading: 858.82,kWh
